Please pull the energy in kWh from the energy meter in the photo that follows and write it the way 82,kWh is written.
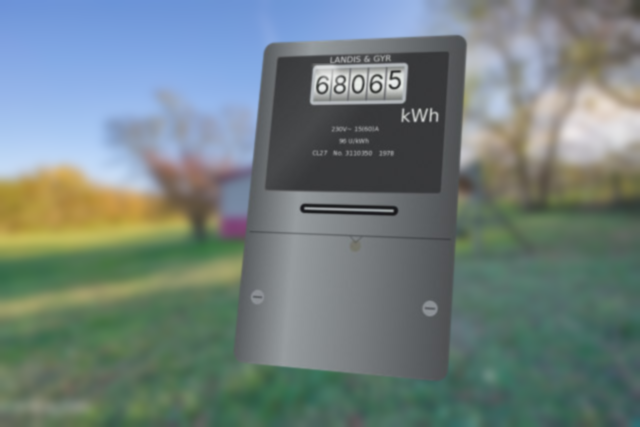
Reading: 68065,kWh
